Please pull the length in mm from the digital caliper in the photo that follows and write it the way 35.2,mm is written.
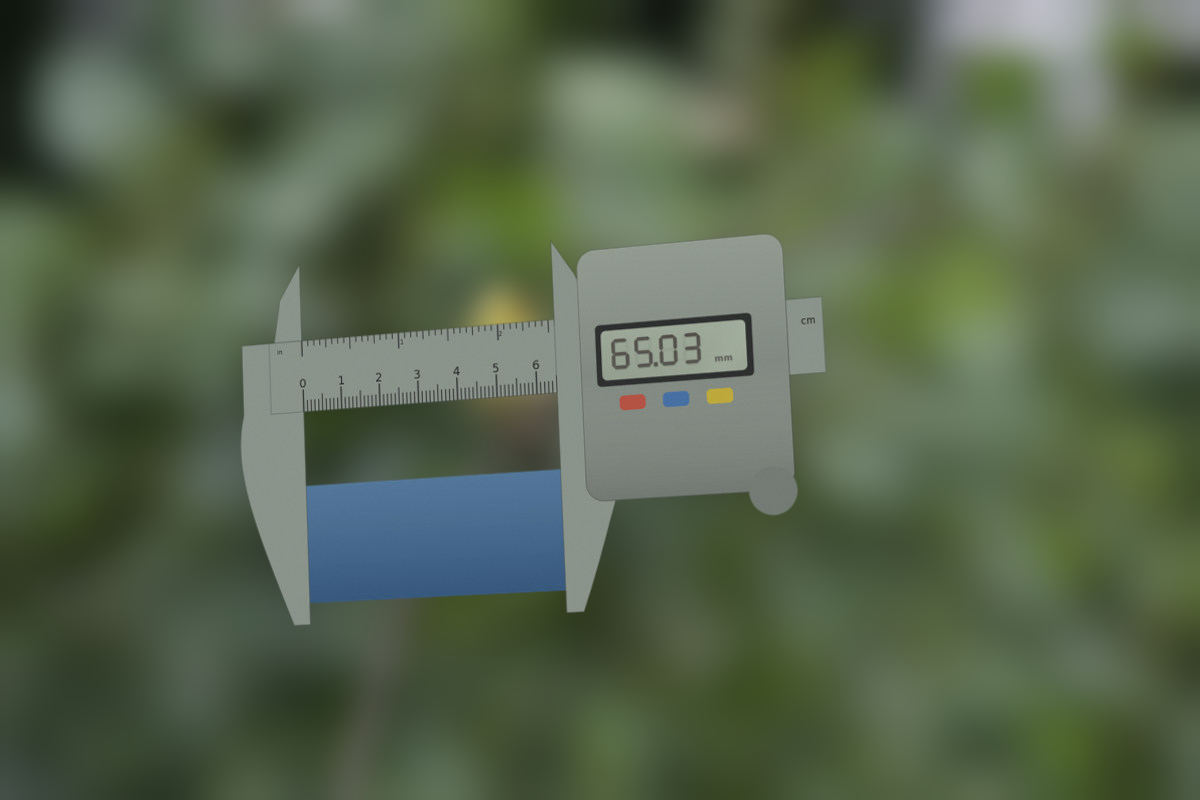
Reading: 65.03,mm
